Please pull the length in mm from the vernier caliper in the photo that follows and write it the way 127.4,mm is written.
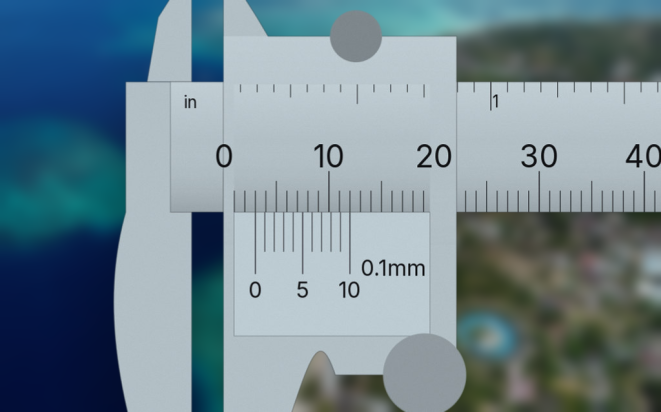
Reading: 3.0,mm
